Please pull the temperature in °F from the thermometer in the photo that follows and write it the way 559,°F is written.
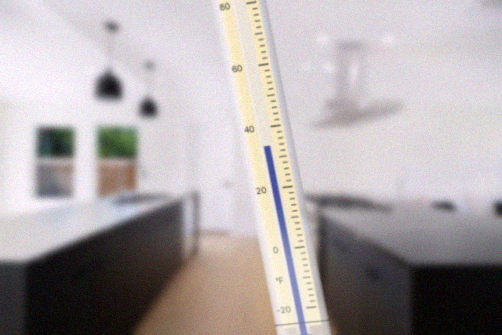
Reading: 34,°F
